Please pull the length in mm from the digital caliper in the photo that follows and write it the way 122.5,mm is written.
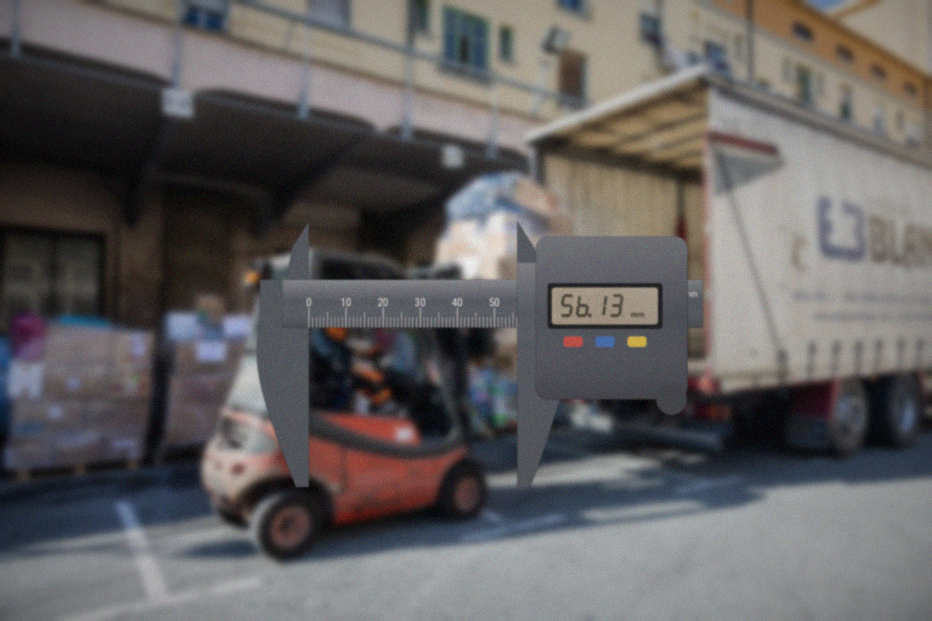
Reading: 56.13,mm
